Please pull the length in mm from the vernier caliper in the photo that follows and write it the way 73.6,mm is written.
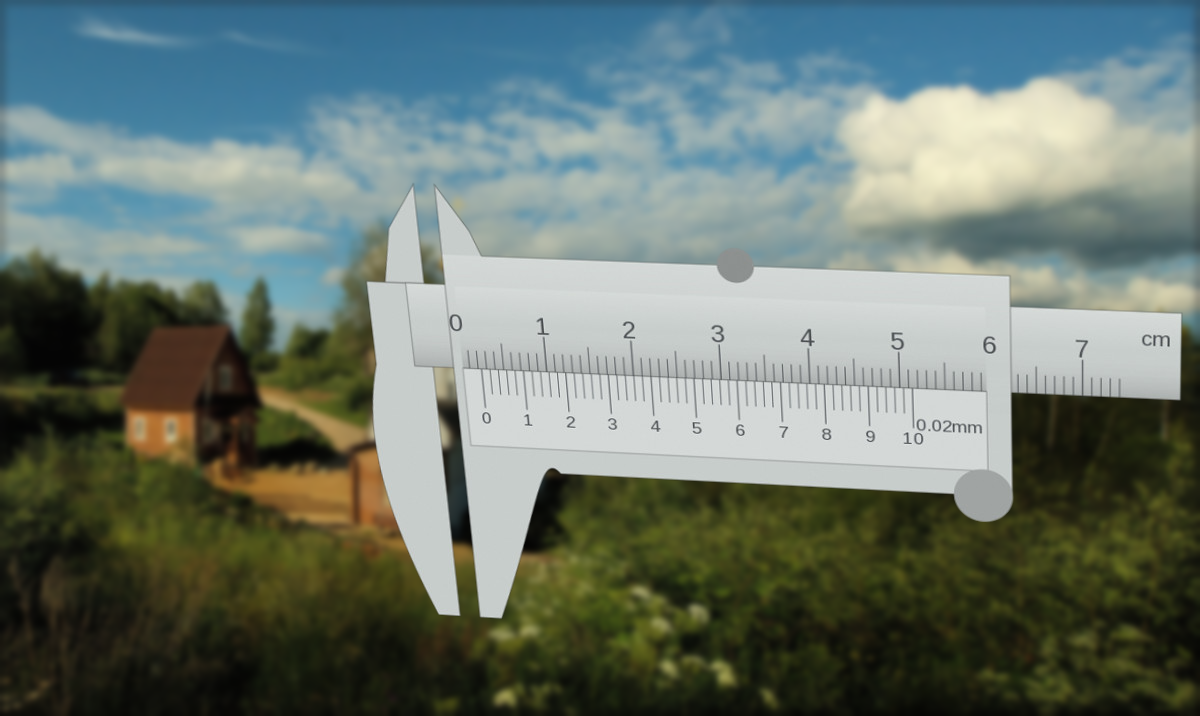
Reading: 2.4,mm
